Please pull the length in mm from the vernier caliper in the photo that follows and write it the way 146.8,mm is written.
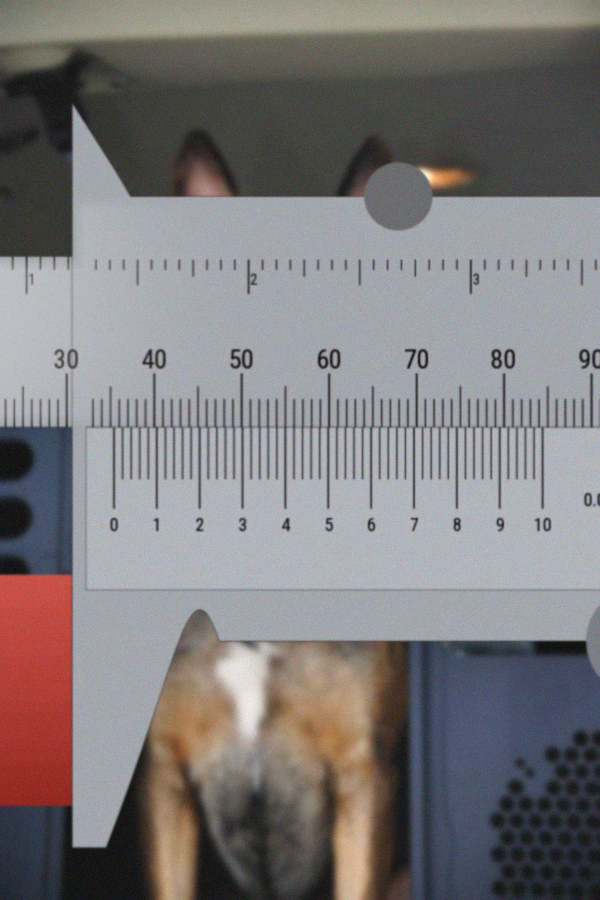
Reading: 35.4,mm
